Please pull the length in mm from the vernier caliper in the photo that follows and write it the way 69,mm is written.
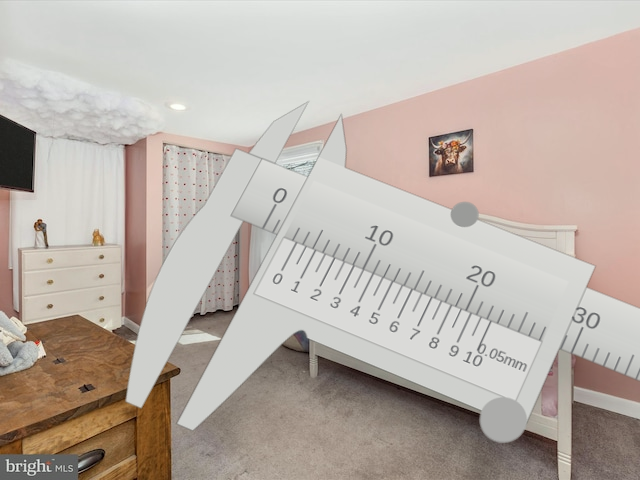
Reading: 3.4,mm
